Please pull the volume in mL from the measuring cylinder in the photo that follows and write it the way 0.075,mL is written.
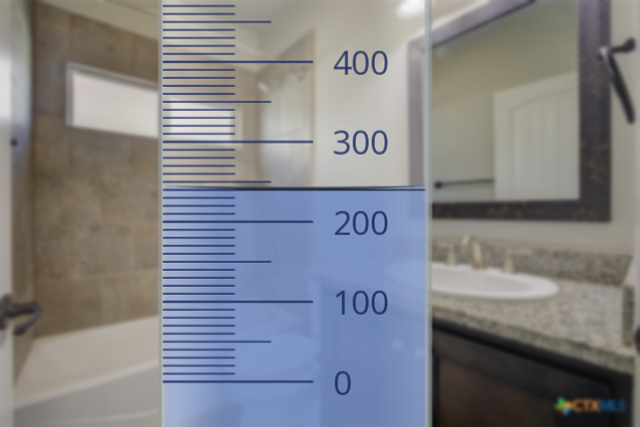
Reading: 240,mL
